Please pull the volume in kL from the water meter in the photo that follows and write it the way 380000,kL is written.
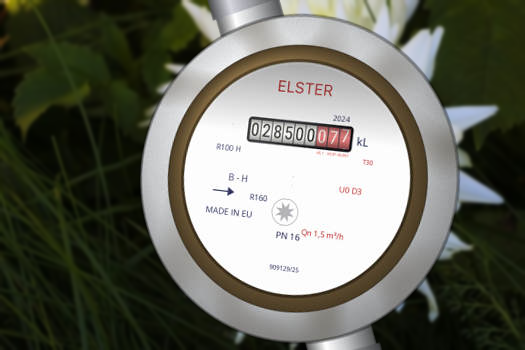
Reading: 28500.077,kL
